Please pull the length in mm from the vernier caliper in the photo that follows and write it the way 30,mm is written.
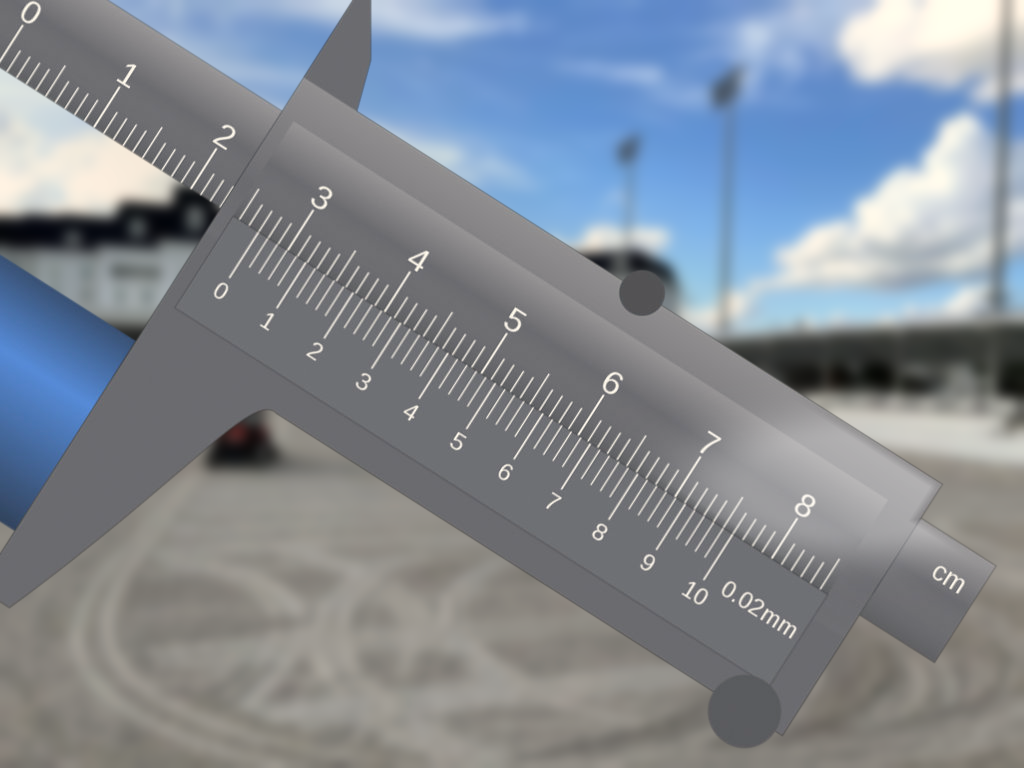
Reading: 27.0,mm
